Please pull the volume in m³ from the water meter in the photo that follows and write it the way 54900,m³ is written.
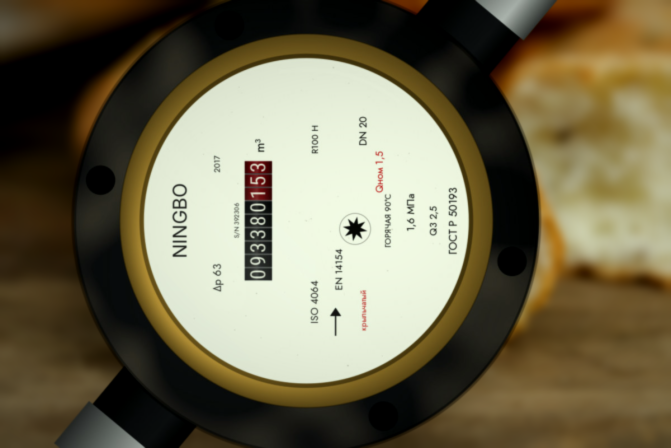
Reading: 93380.153,m³
